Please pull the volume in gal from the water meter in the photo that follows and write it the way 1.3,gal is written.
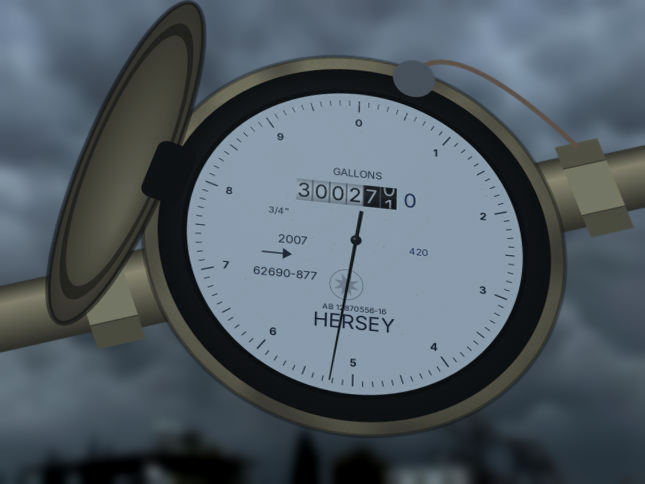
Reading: 3002705.2,gal
